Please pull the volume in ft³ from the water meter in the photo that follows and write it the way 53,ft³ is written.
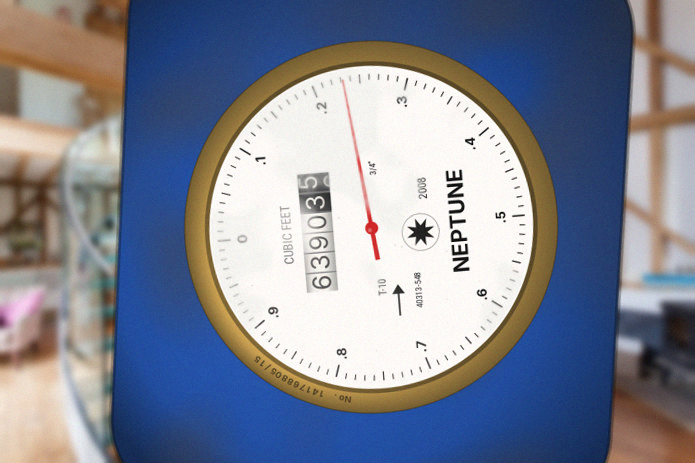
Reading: 639035.23,ft³
